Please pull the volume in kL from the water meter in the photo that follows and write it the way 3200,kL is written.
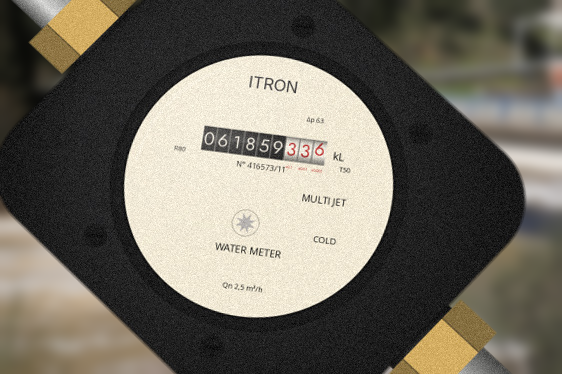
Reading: 61859.336,kL
